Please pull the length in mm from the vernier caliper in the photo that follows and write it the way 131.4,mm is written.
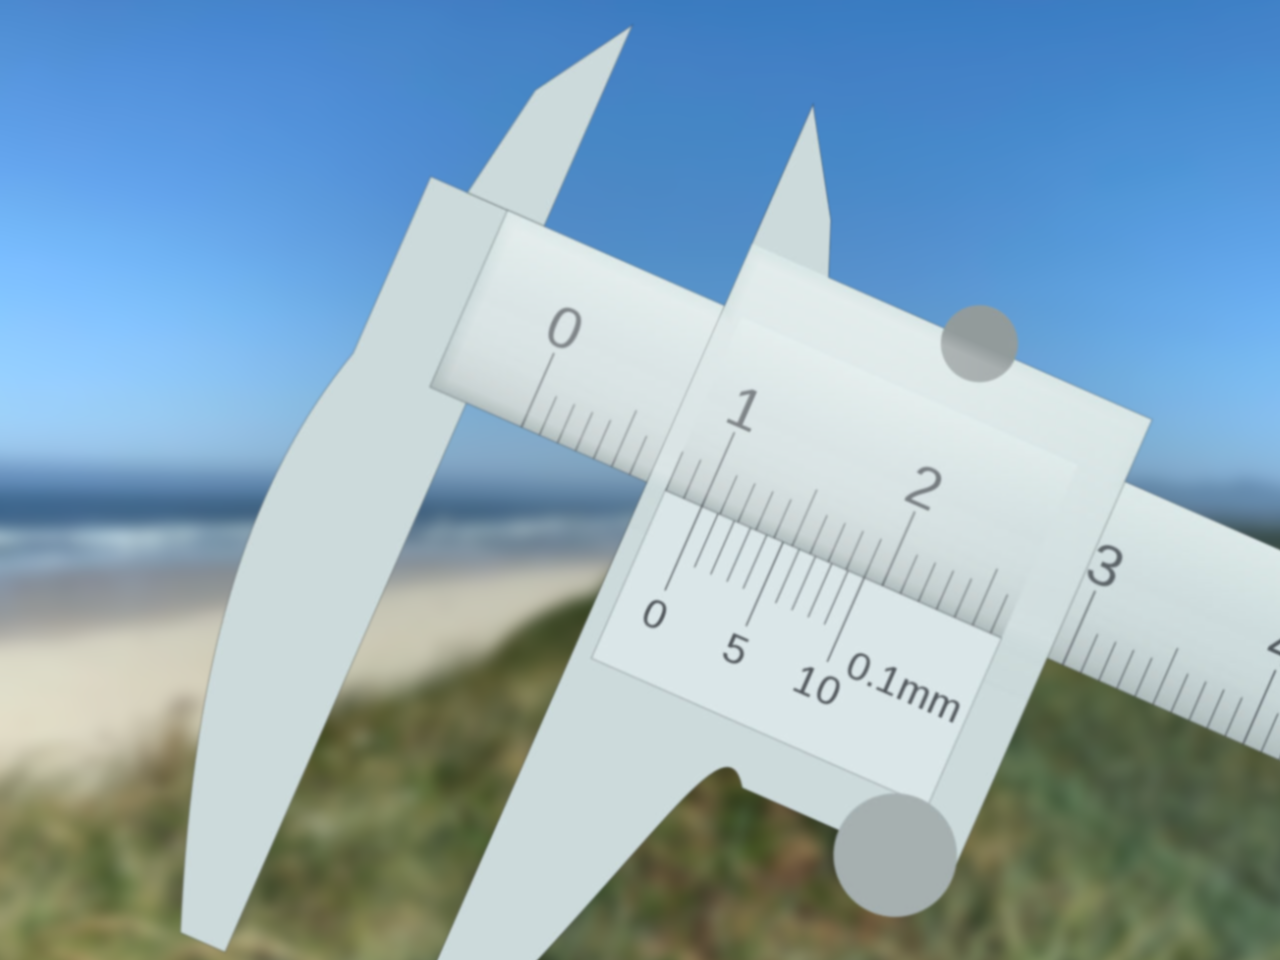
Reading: 10.0,mm
